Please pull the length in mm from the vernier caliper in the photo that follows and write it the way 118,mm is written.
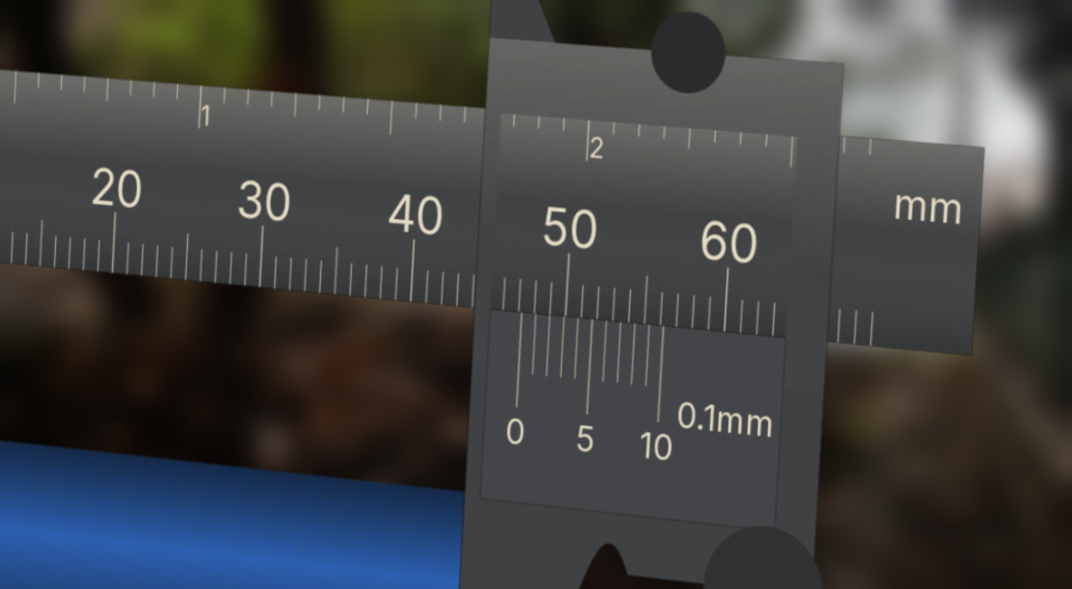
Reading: 47.2,mm
